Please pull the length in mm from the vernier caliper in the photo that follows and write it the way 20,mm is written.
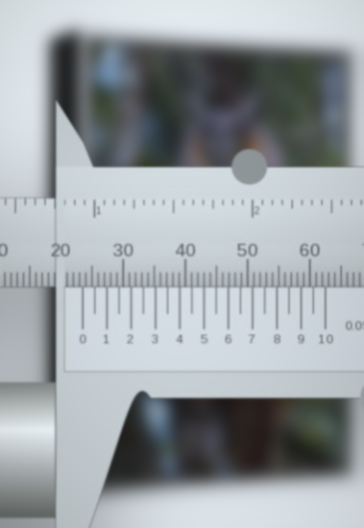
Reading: 23.5,mm
